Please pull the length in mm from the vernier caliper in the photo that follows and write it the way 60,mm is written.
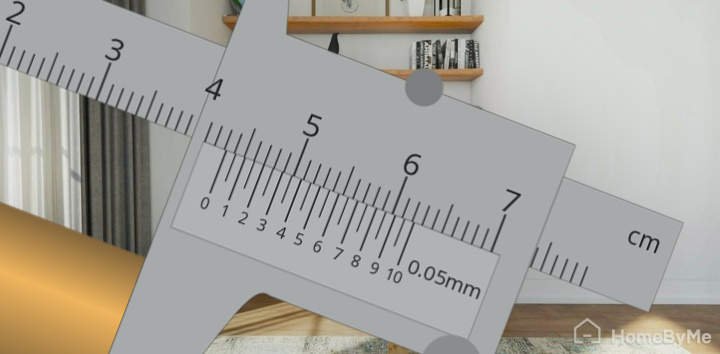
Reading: 43.2,mm
